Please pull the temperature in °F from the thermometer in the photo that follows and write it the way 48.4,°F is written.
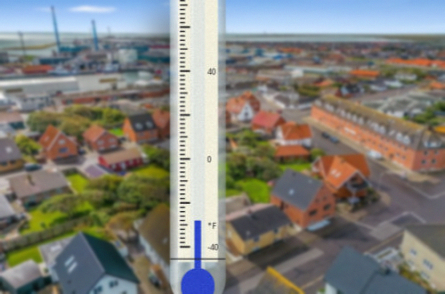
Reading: -28,°F
